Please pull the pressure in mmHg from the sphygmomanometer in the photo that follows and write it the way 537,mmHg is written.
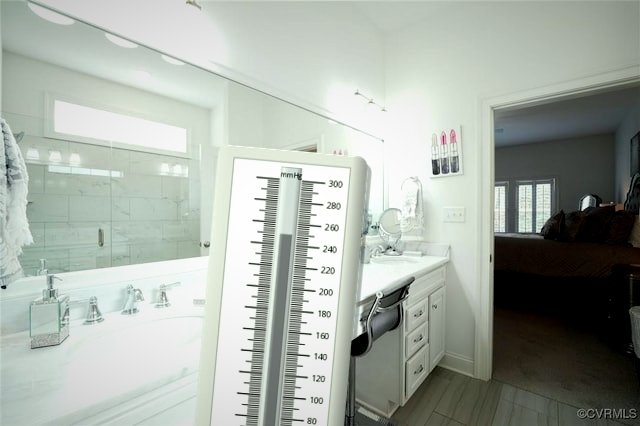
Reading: 250,mmHg
